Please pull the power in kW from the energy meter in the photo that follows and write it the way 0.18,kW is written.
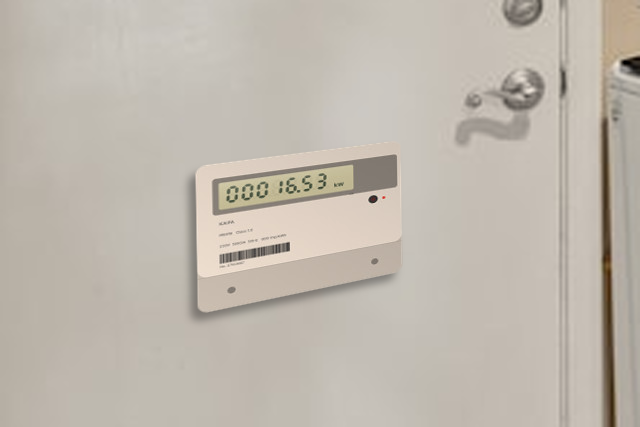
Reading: 16.53,kW
